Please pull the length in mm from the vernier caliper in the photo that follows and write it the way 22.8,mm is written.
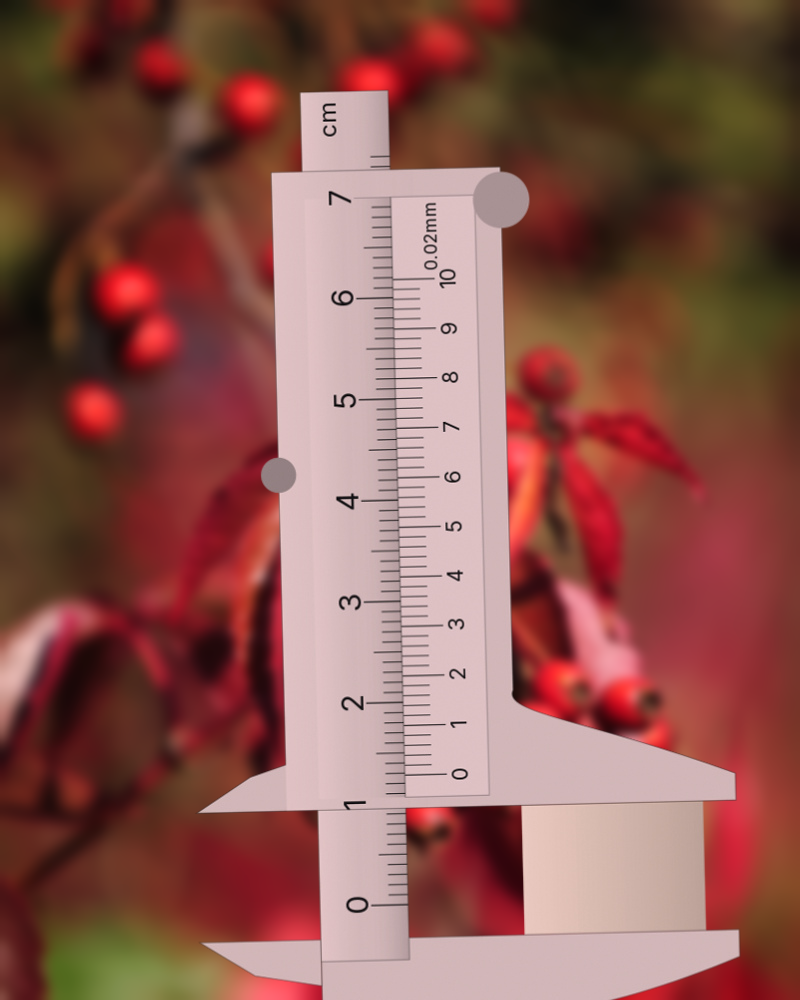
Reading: 12.8,mm
